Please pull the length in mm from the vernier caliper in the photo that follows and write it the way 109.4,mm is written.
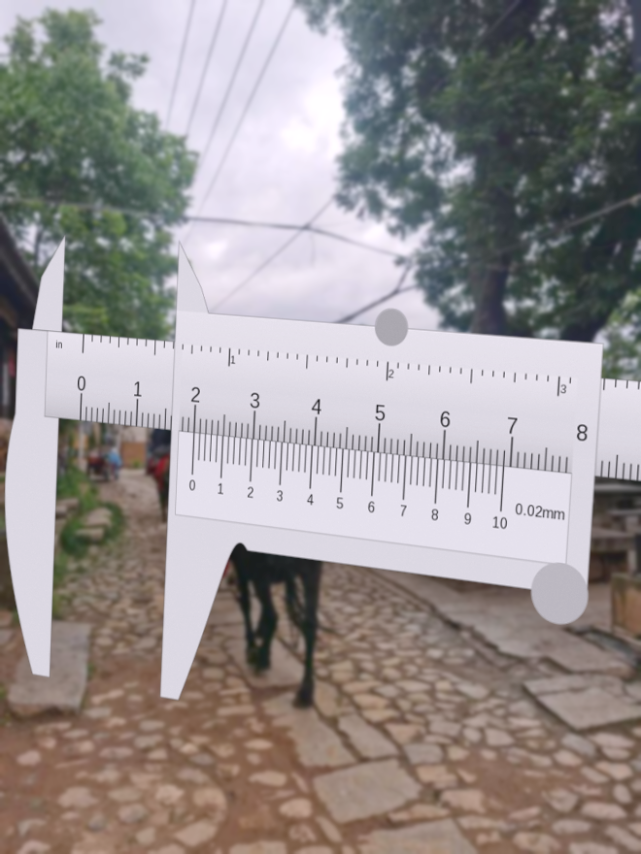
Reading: 20.0,mm
